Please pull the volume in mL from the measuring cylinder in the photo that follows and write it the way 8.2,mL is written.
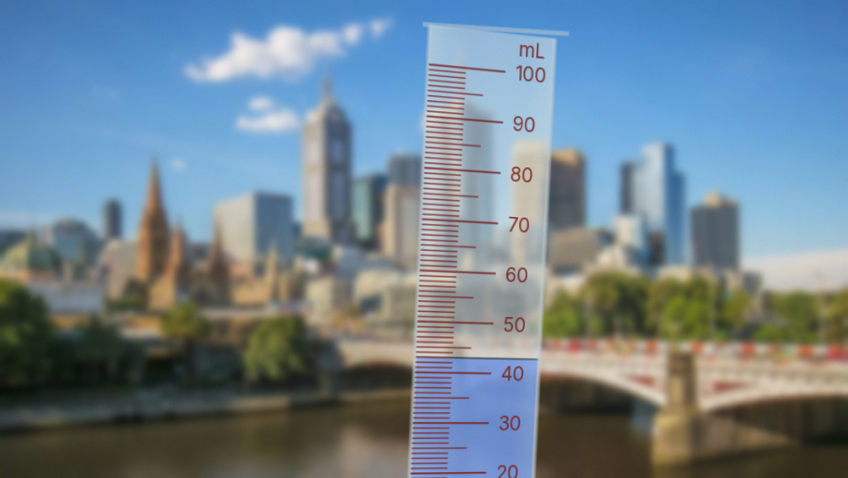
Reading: 43,mL
